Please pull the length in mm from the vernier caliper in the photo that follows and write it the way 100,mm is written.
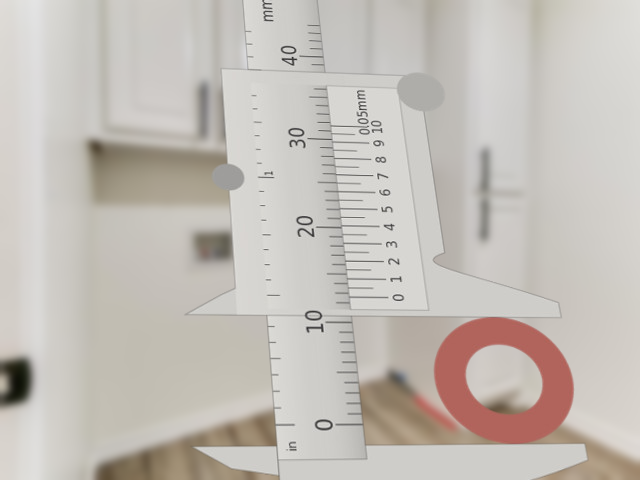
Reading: 12.6,mm
